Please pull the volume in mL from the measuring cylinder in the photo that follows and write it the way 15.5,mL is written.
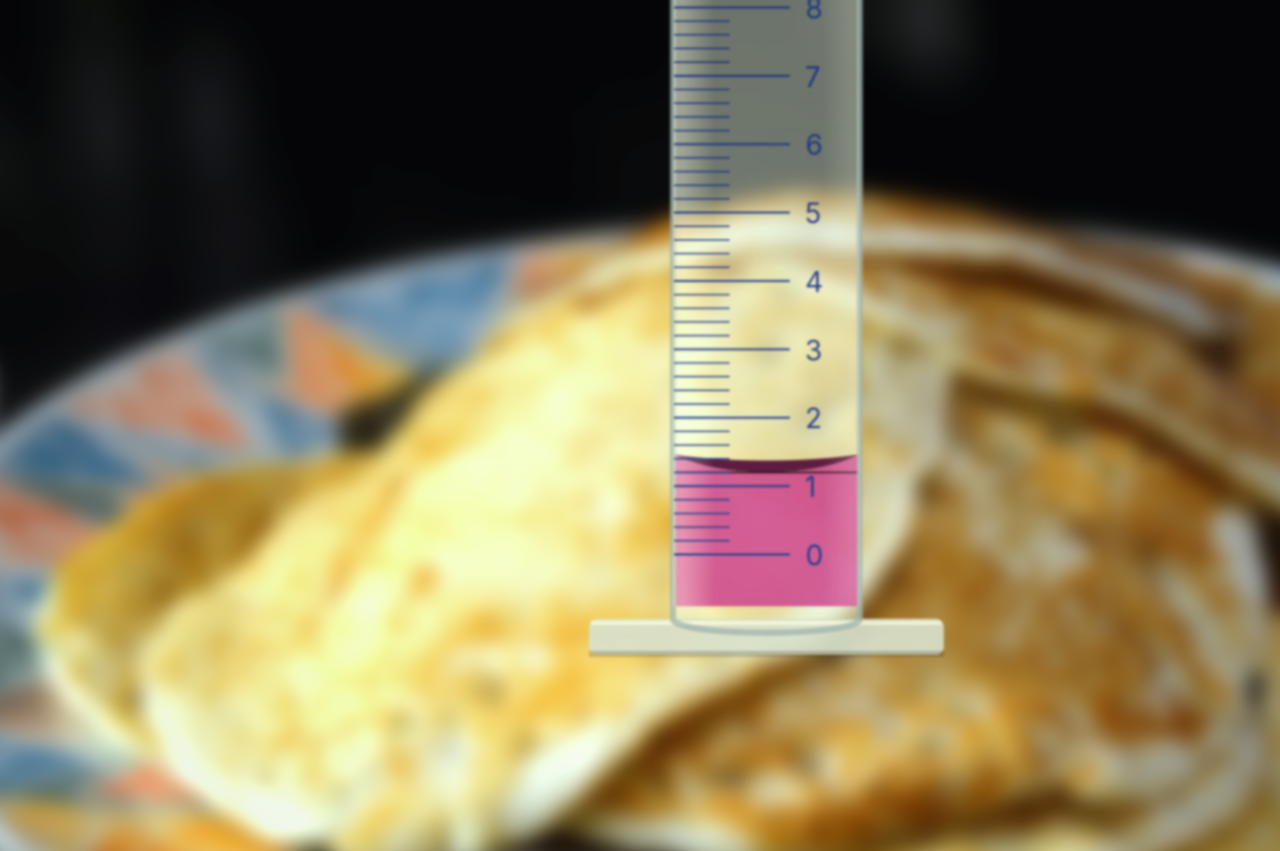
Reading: 1.2,mL
